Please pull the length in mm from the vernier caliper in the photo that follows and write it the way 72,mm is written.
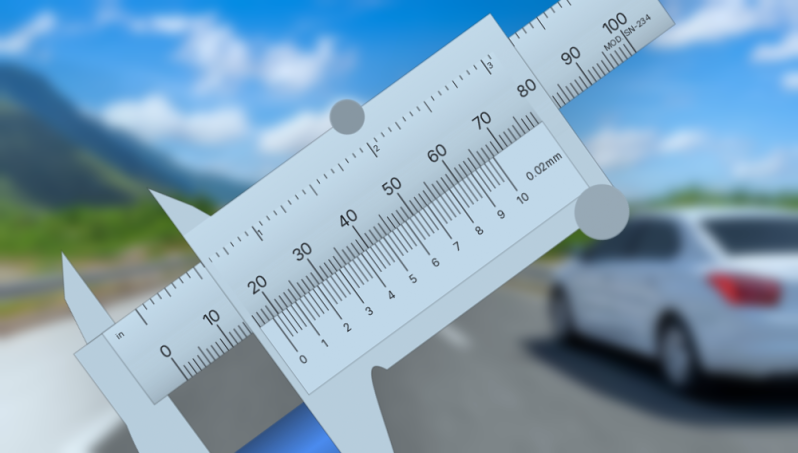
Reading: 18.8,mm
